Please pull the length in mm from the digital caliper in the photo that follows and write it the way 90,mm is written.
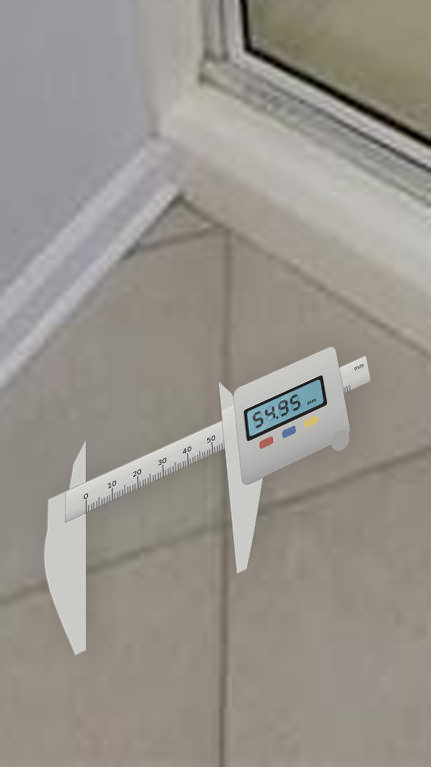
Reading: 54.95,mm
